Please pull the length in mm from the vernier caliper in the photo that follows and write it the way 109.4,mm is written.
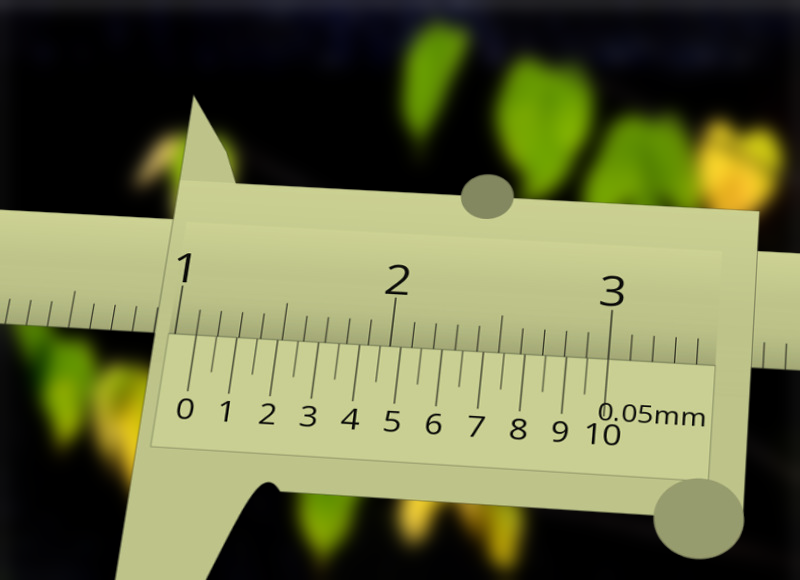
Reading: 11.0,mm
